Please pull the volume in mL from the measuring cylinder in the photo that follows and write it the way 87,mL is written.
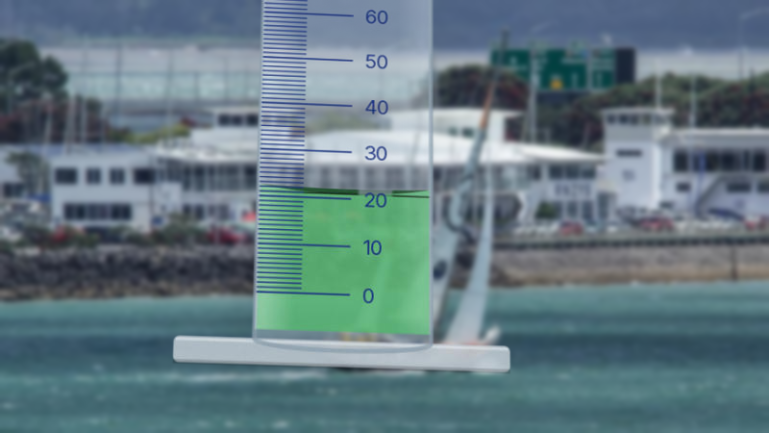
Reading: 21,mL
